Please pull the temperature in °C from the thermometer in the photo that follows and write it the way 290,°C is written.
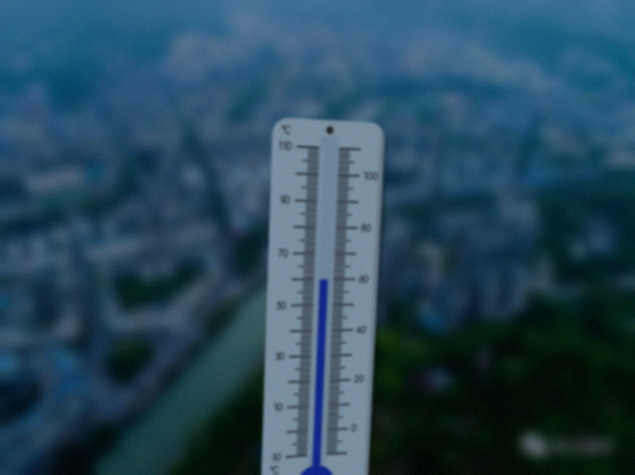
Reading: 60,°C
